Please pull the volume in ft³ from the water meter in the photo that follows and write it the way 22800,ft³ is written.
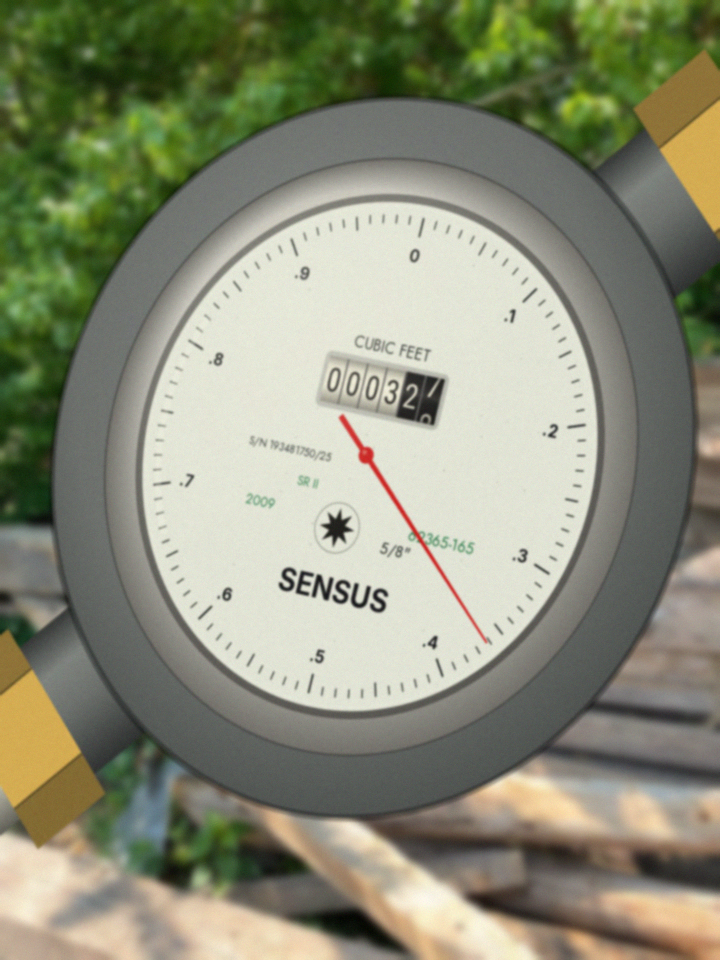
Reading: 327.36,ft³
